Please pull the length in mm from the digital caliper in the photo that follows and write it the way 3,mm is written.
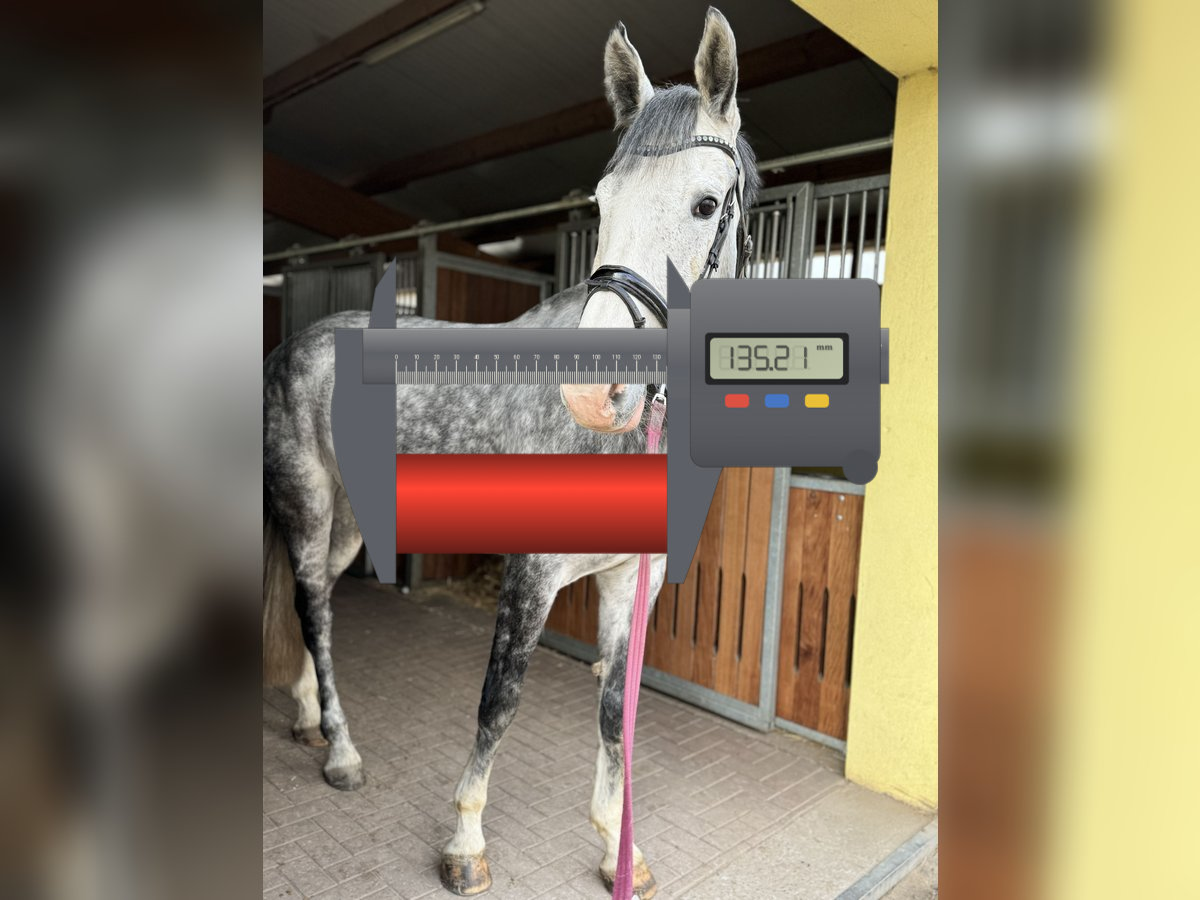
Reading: 135.21,mm
